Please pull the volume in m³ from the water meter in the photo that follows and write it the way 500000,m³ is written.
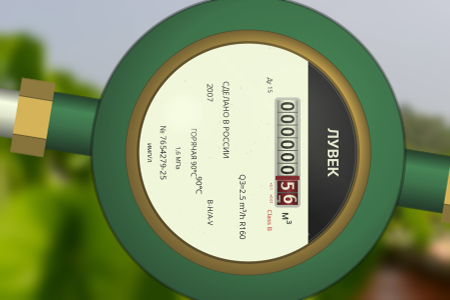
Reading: 0.56,m³
